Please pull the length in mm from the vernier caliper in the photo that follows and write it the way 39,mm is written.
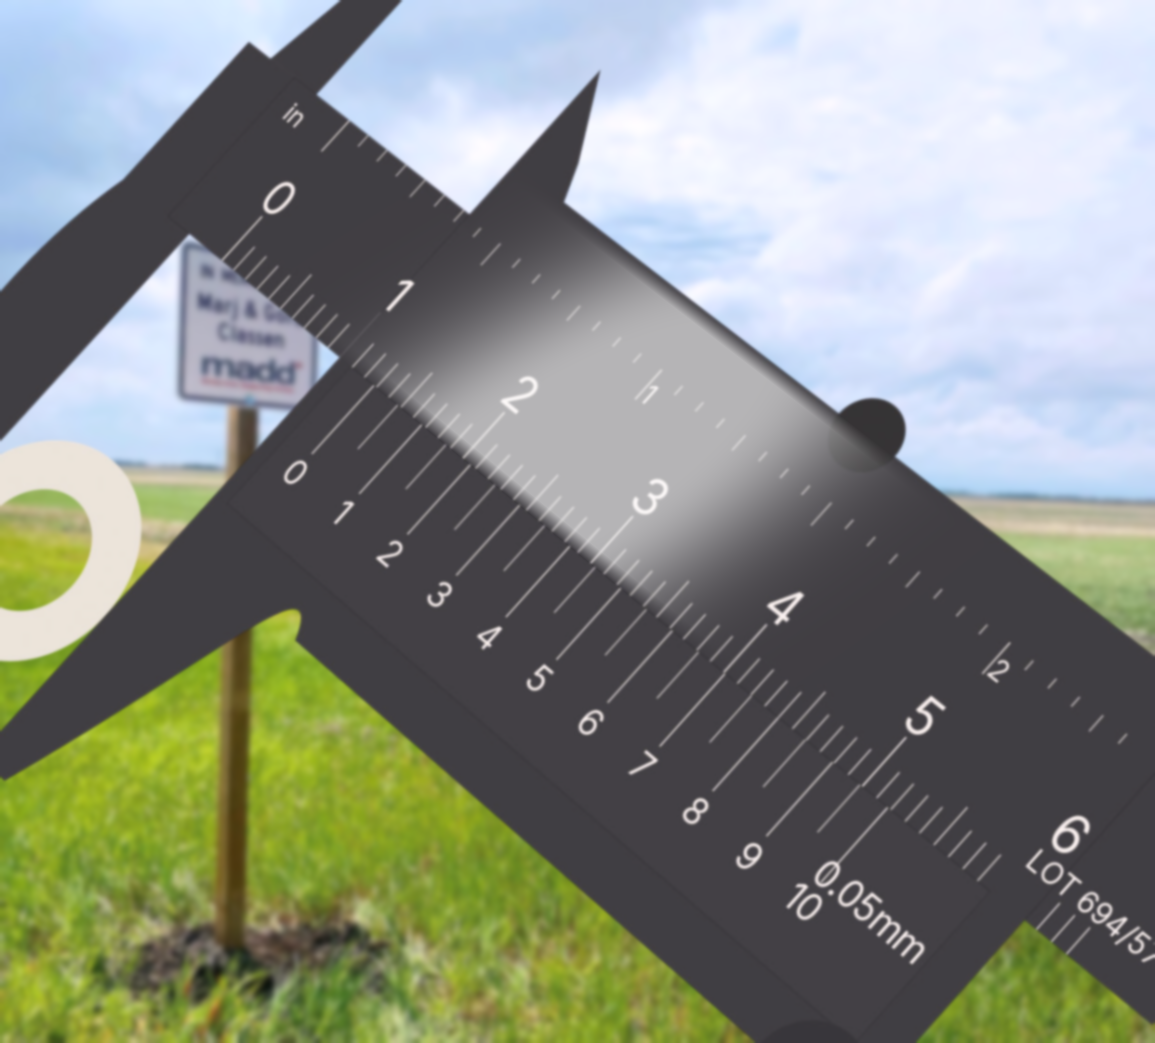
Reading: 12.8,mm
